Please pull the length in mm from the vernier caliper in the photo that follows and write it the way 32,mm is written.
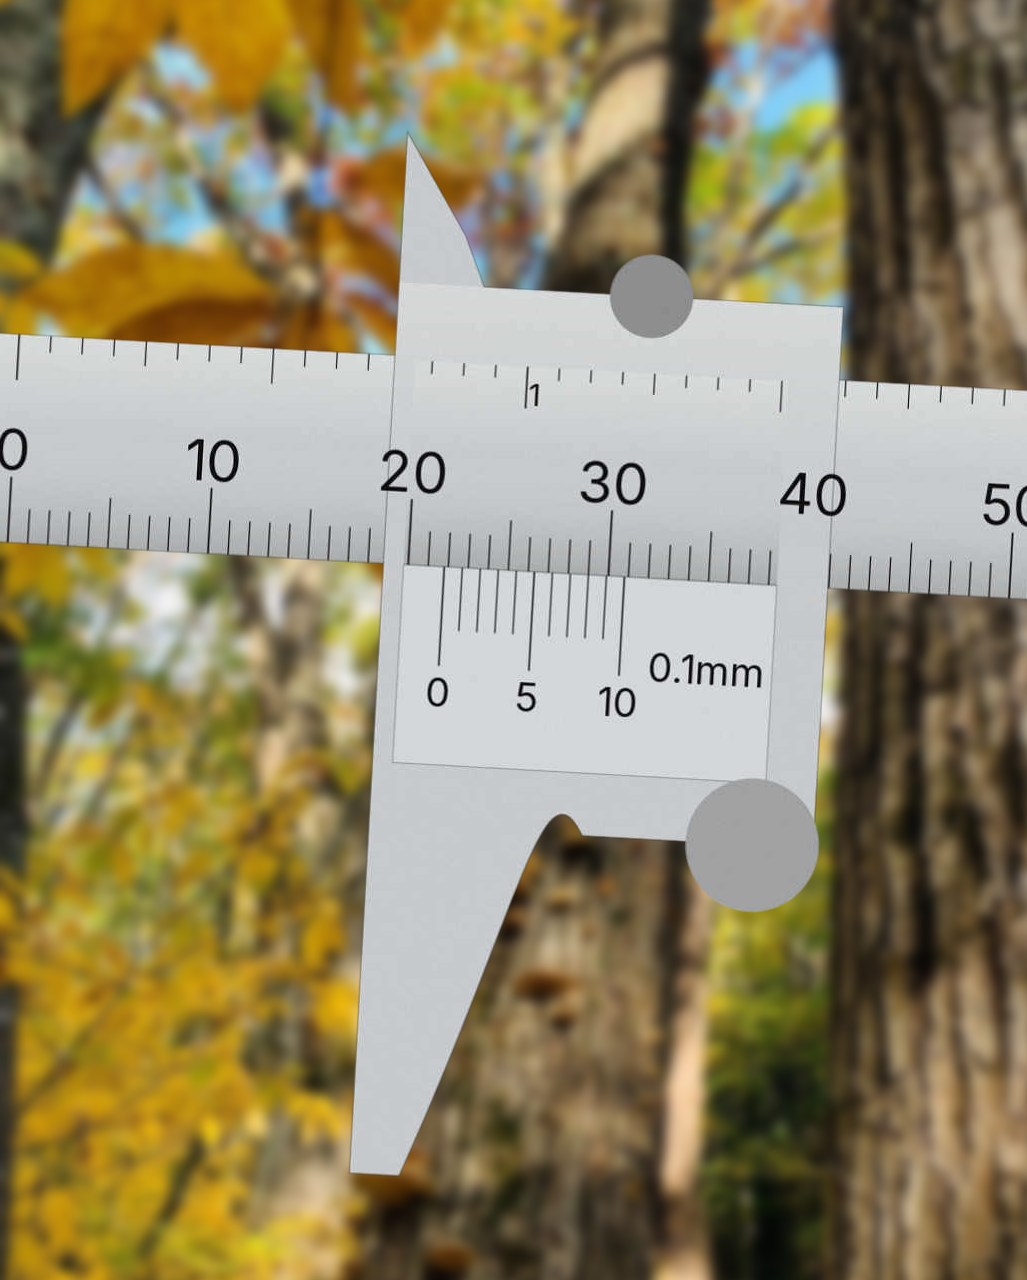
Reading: 21.8,mm
